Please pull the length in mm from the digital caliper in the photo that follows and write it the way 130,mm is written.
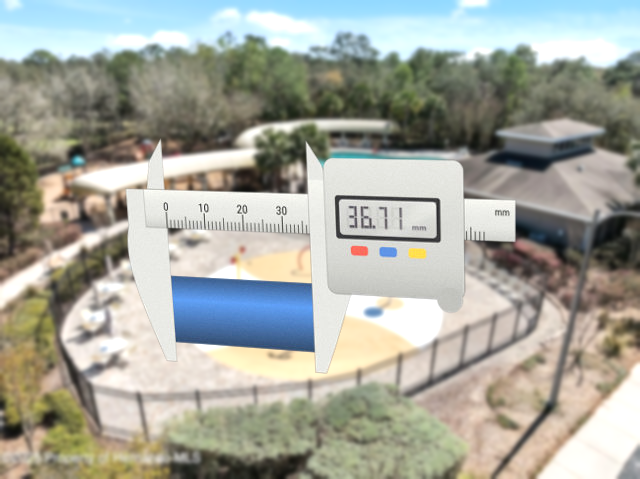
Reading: 36.71,mm
